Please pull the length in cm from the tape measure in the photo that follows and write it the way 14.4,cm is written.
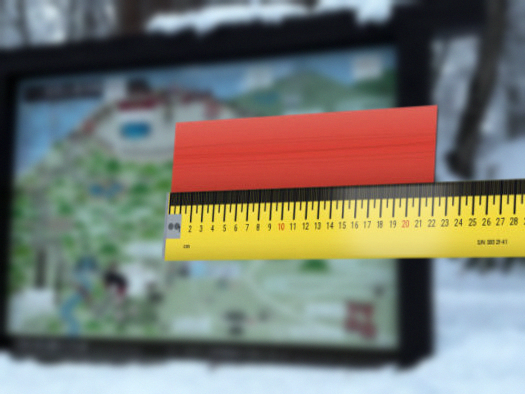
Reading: 22,cm
